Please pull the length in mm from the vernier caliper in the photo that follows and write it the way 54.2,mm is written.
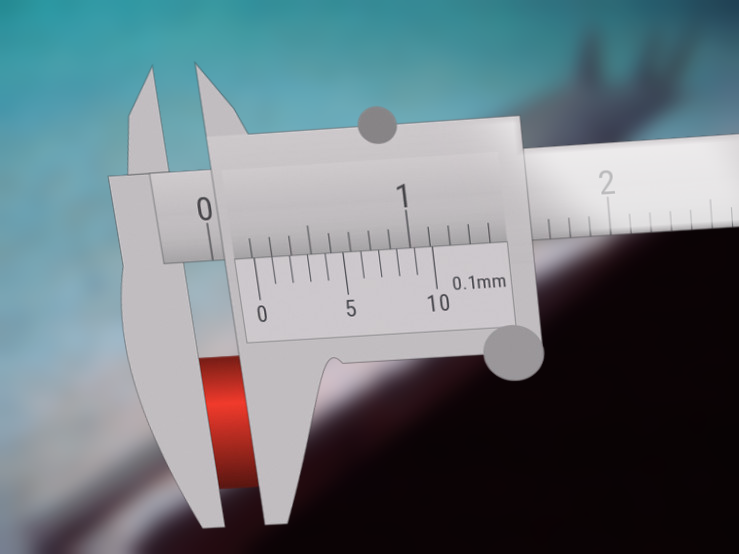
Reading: 2.1,mm
